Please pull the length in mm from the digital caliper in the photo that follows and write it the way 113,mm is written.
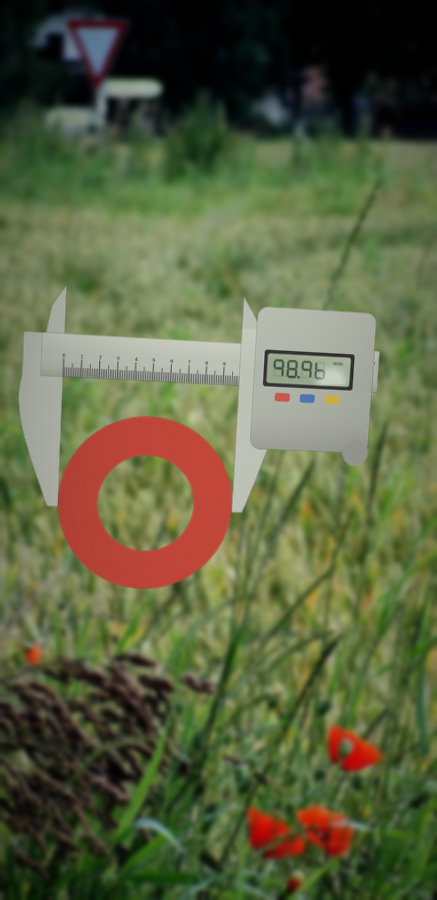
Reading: 98.96,mm
